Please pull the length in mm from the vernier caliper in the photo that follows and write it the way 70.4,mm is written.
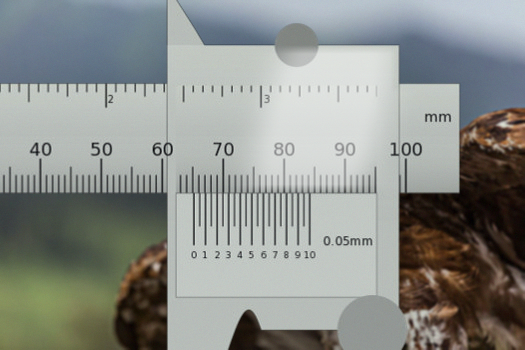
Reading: 65.2,mm
